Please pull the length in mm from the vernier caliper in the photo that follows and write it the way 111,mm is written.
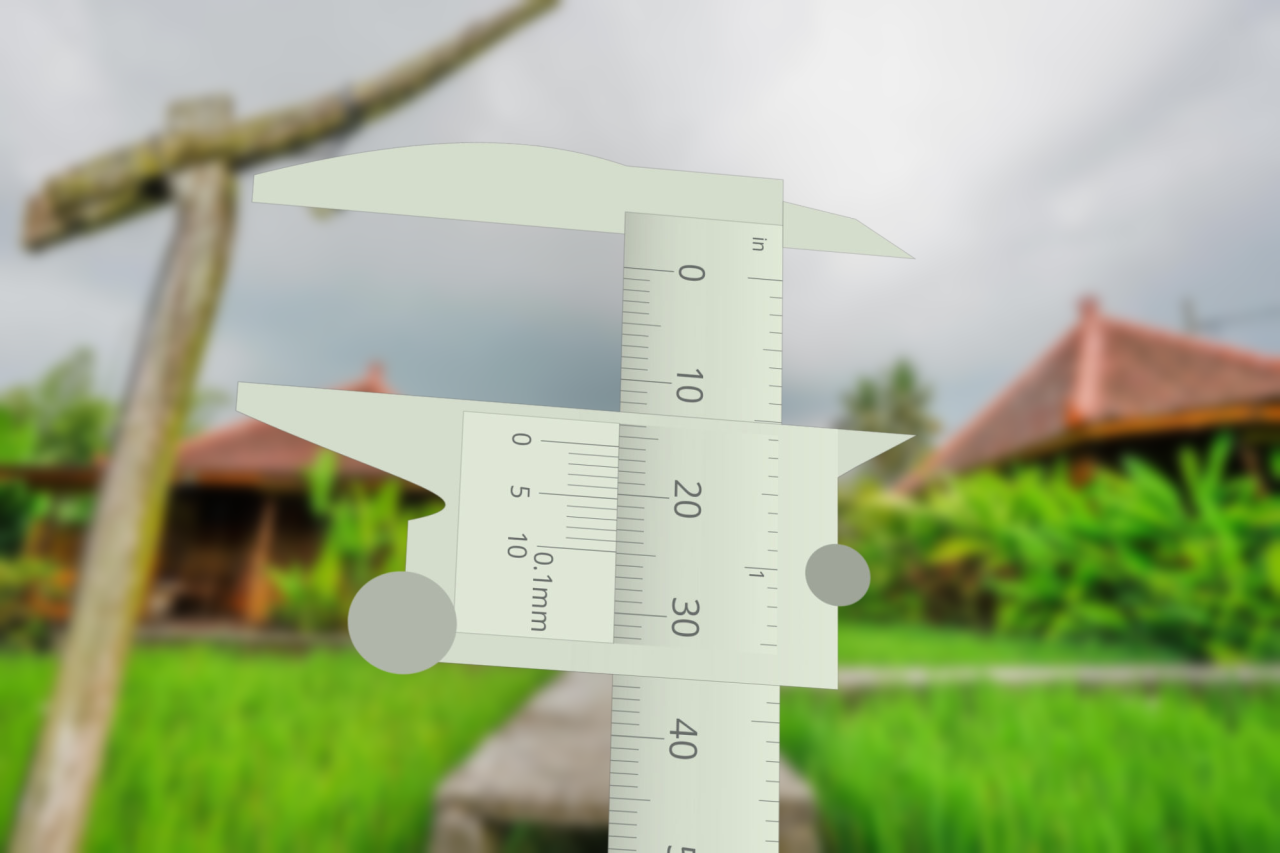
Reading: 15.9,mm
